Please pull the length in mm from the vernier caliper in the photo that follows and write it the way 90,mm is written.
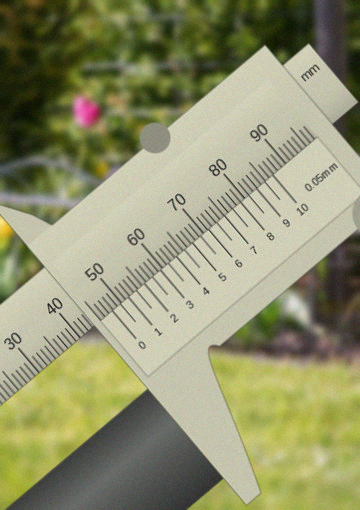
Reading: 47.8,mm
